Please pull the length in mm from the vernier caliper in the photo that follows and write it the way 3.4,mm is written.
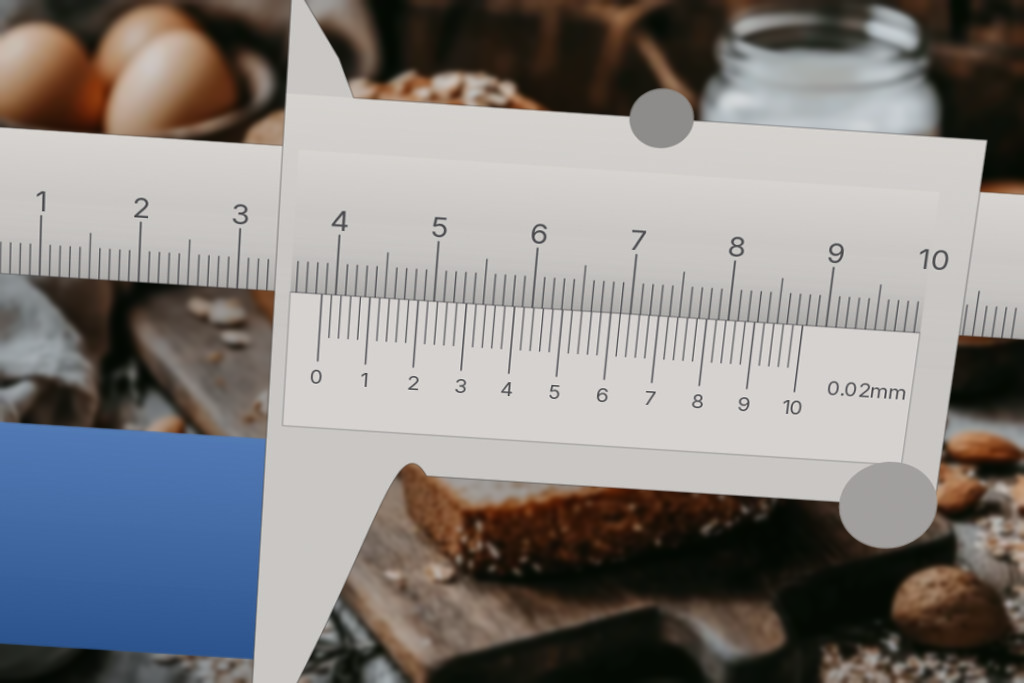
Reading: 38.6,mm
